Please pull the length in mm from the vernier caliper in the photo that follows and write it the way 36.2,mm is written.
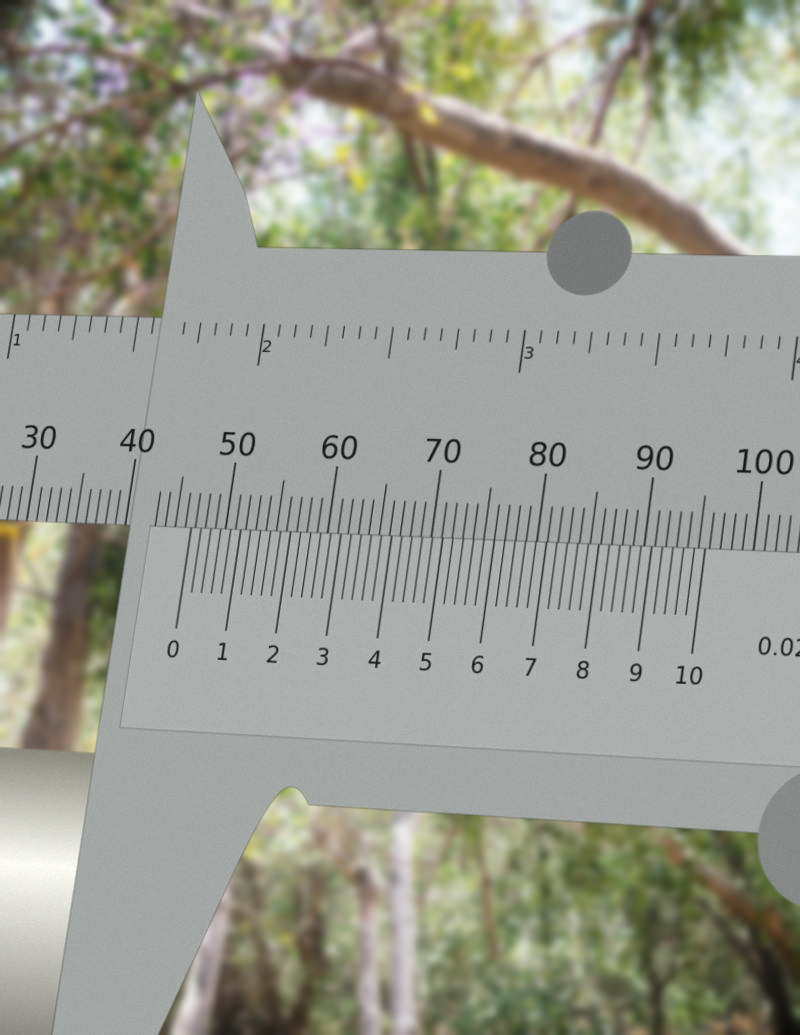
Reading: 46.6,mm
